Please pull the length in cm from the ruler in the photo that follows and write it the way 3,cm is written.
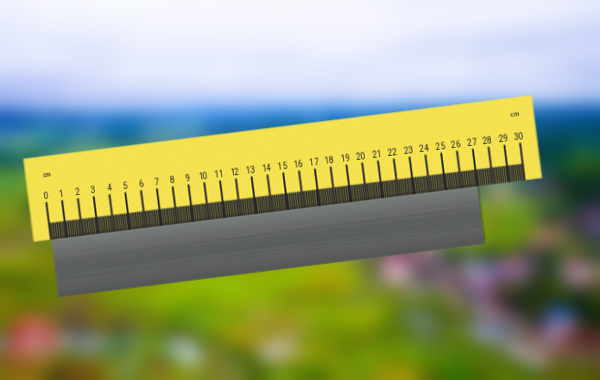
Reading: 27,cm
